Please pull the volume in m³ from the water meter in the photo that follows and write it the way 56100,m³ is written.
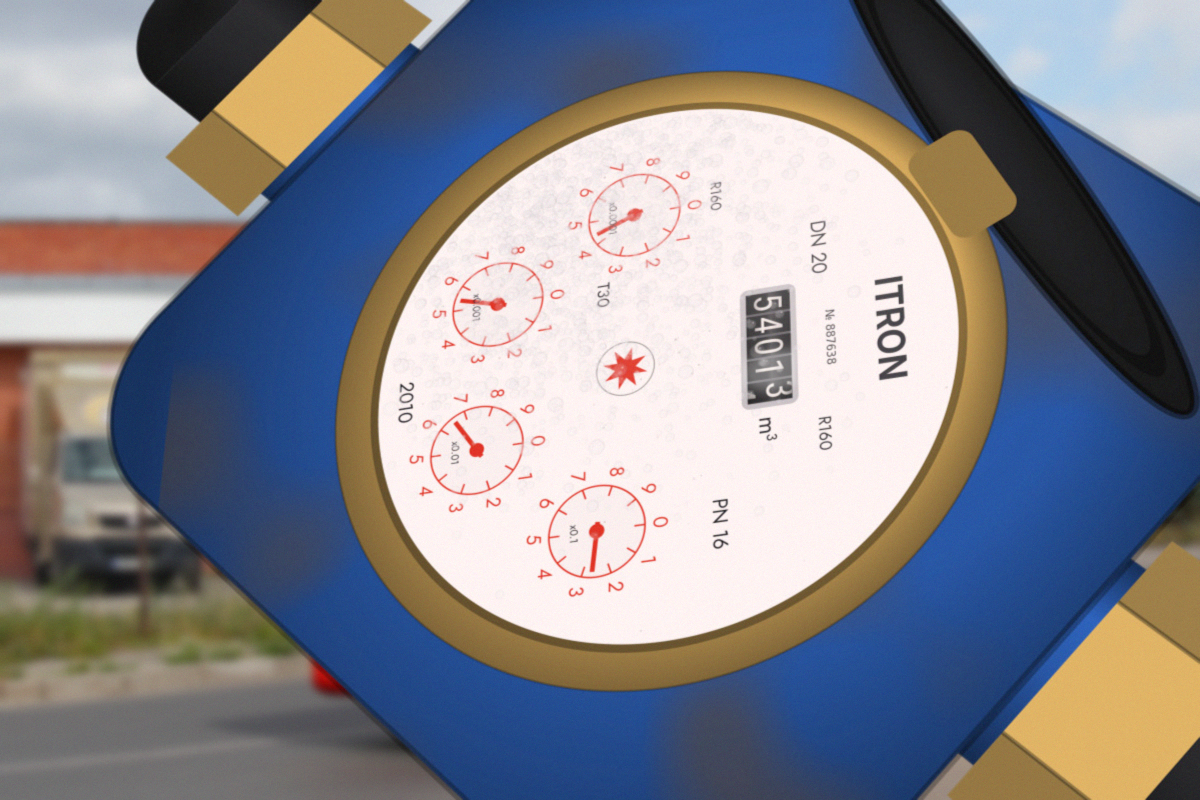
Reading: 54013.2654,m³
